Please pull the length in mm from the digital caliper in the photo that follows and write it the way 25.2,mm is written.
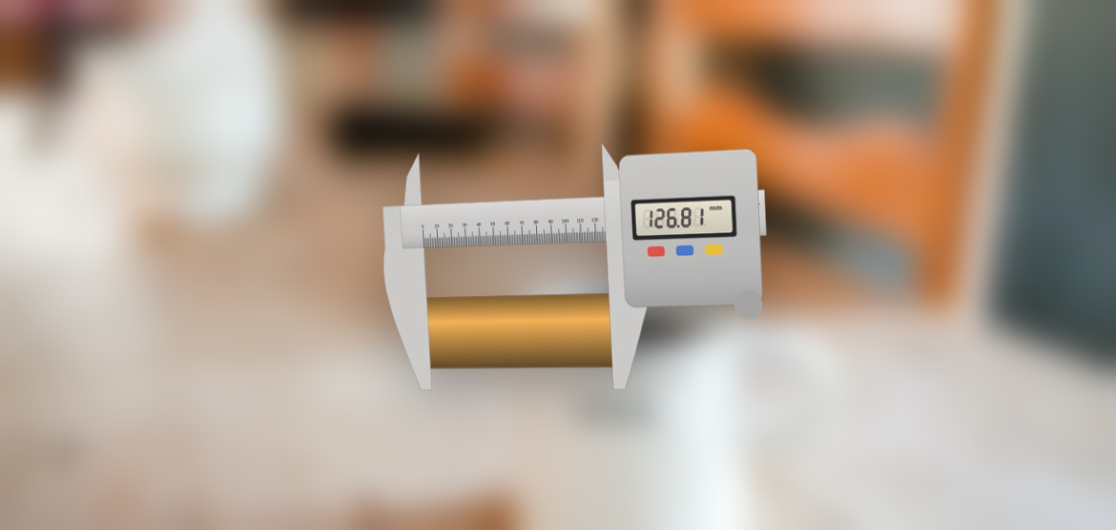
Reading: 126.81,mm
